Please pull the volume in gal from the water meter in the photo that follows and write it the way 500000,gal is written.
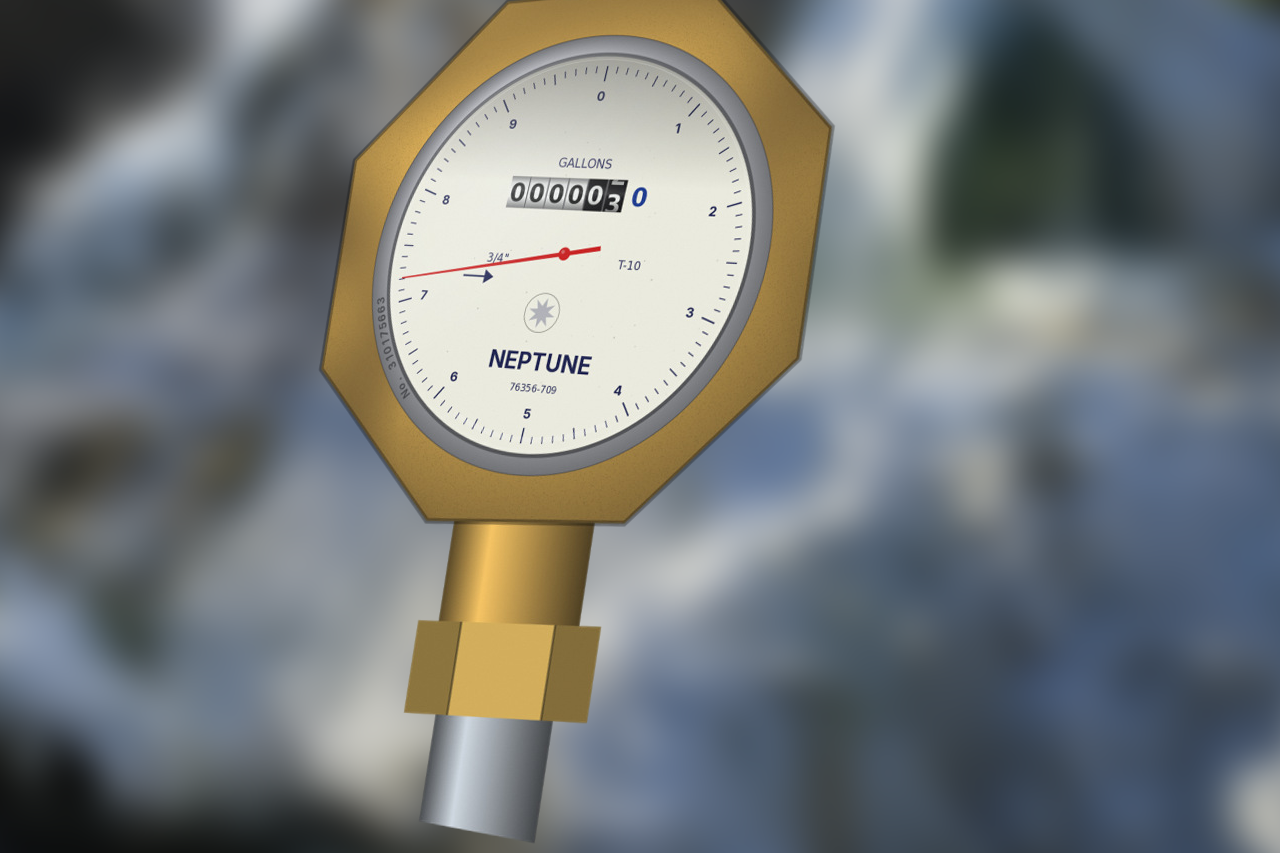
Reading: 27.2,gal
